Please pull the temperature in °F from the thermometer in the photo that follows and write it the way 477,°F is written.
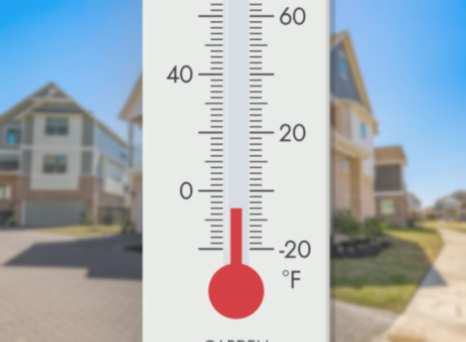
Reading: -6,°F
